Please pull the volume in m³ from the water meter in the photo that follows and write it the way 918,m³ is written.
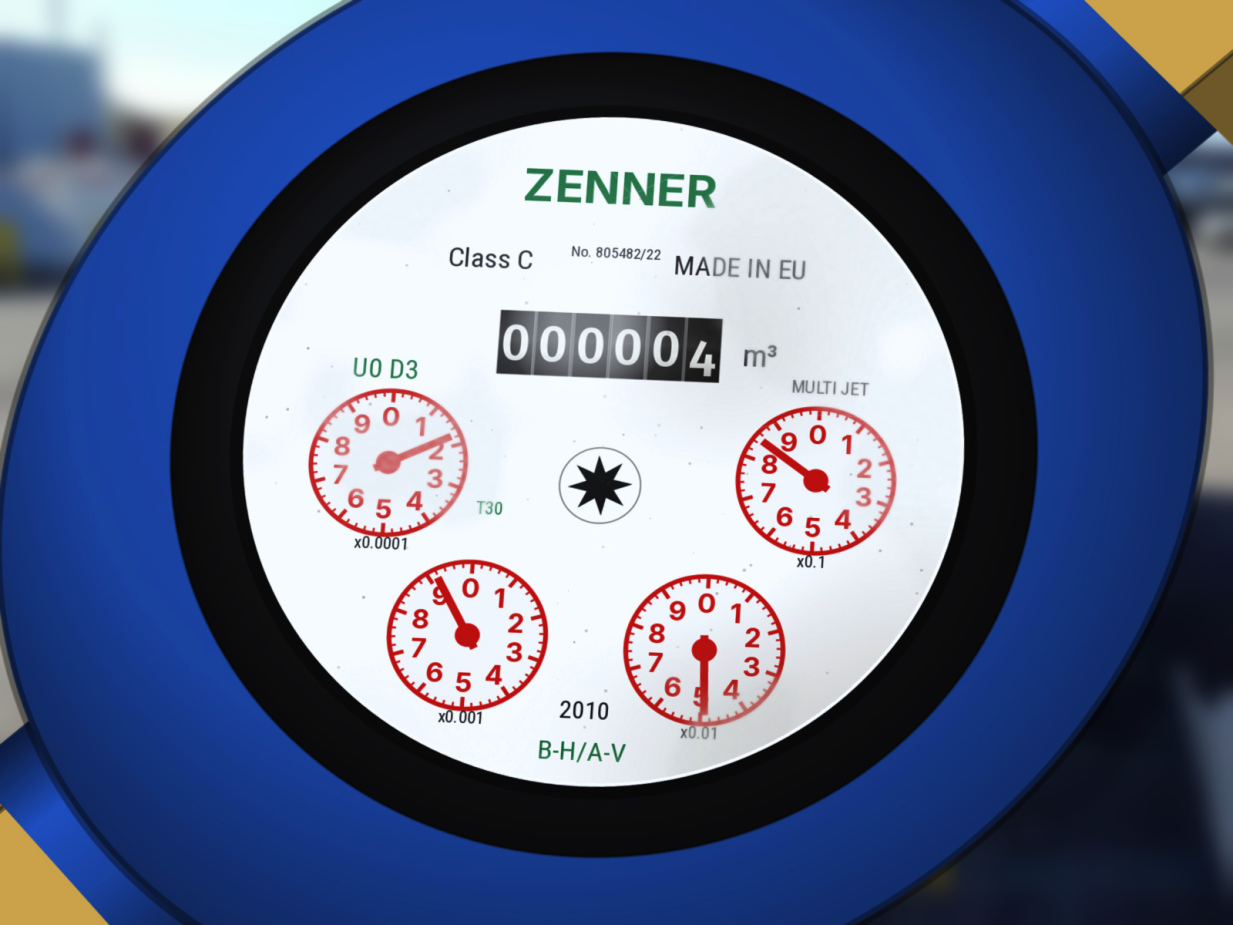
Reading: 3.8491,m³
